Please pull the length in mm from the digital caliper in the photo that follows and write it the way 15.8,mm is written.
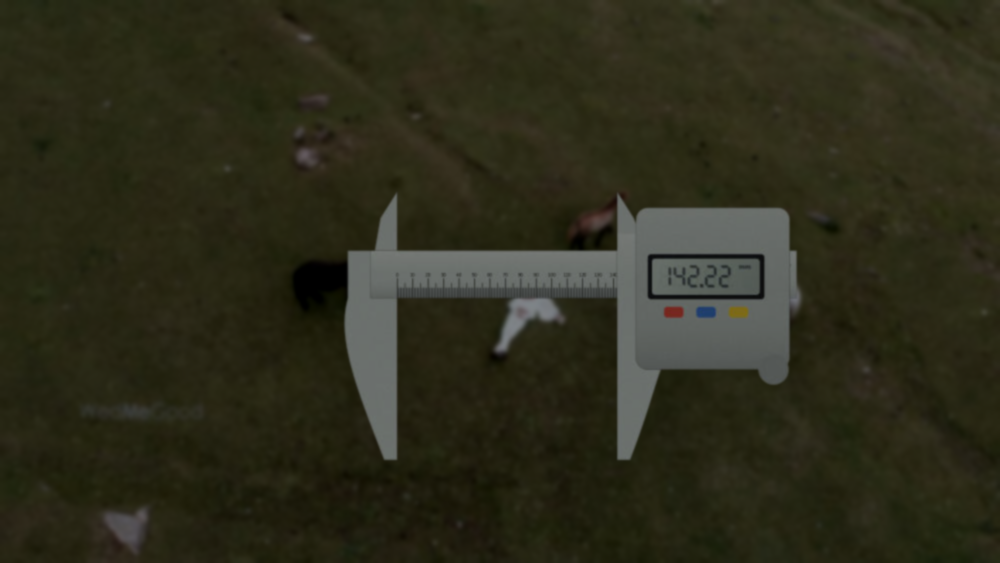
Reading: 142.22,mm
